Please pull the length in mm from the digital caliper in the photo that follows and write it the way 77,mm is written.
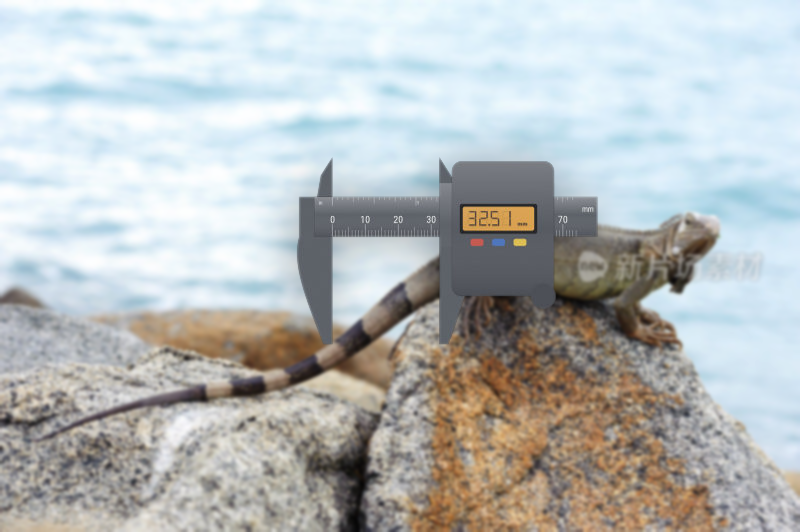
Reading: 32.51,mm
